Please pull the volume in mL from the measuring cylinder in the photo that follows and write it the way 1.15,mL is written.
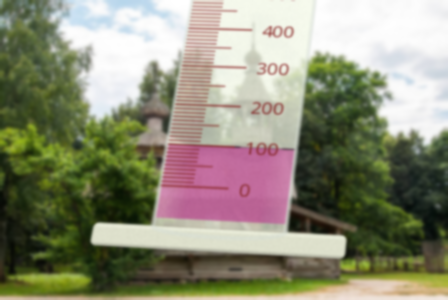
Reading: 100,mL
